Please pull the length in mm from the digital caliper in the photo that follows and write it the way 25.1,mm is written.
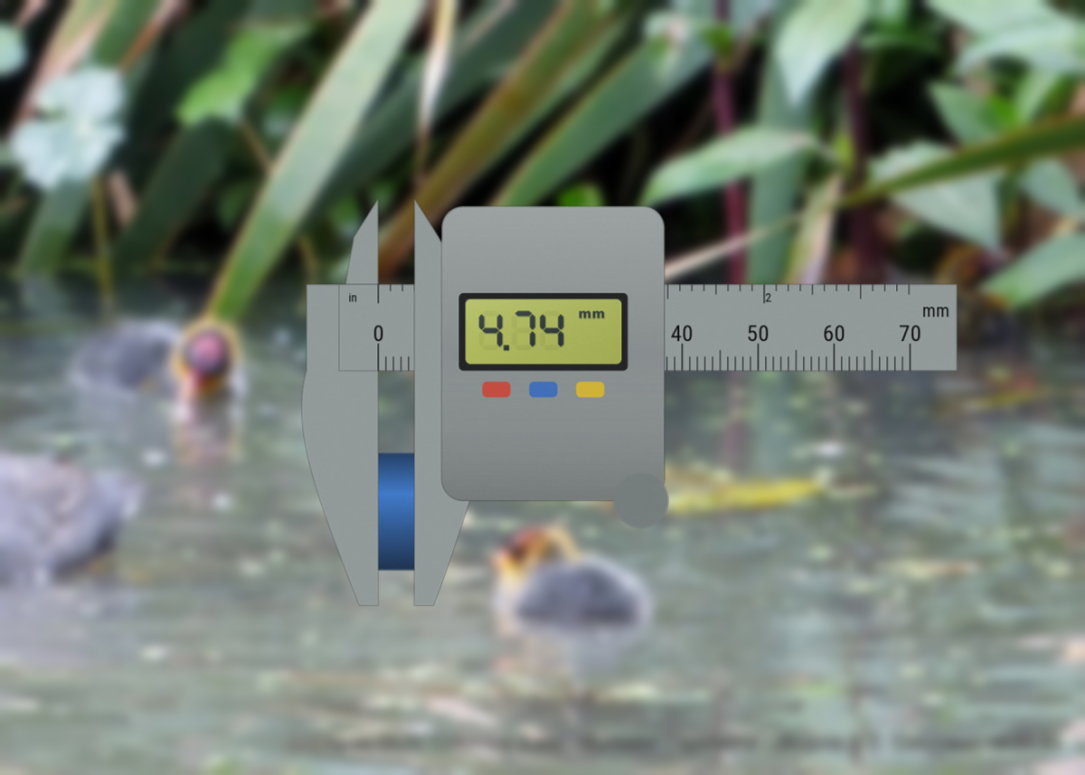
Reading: 4.74,mm
